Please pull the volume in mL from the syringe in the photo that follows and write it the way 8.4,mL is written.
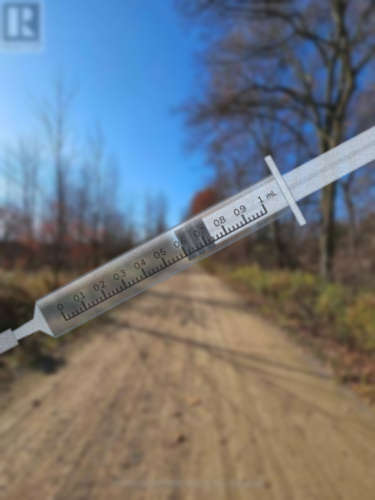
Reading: 0.6,mL
